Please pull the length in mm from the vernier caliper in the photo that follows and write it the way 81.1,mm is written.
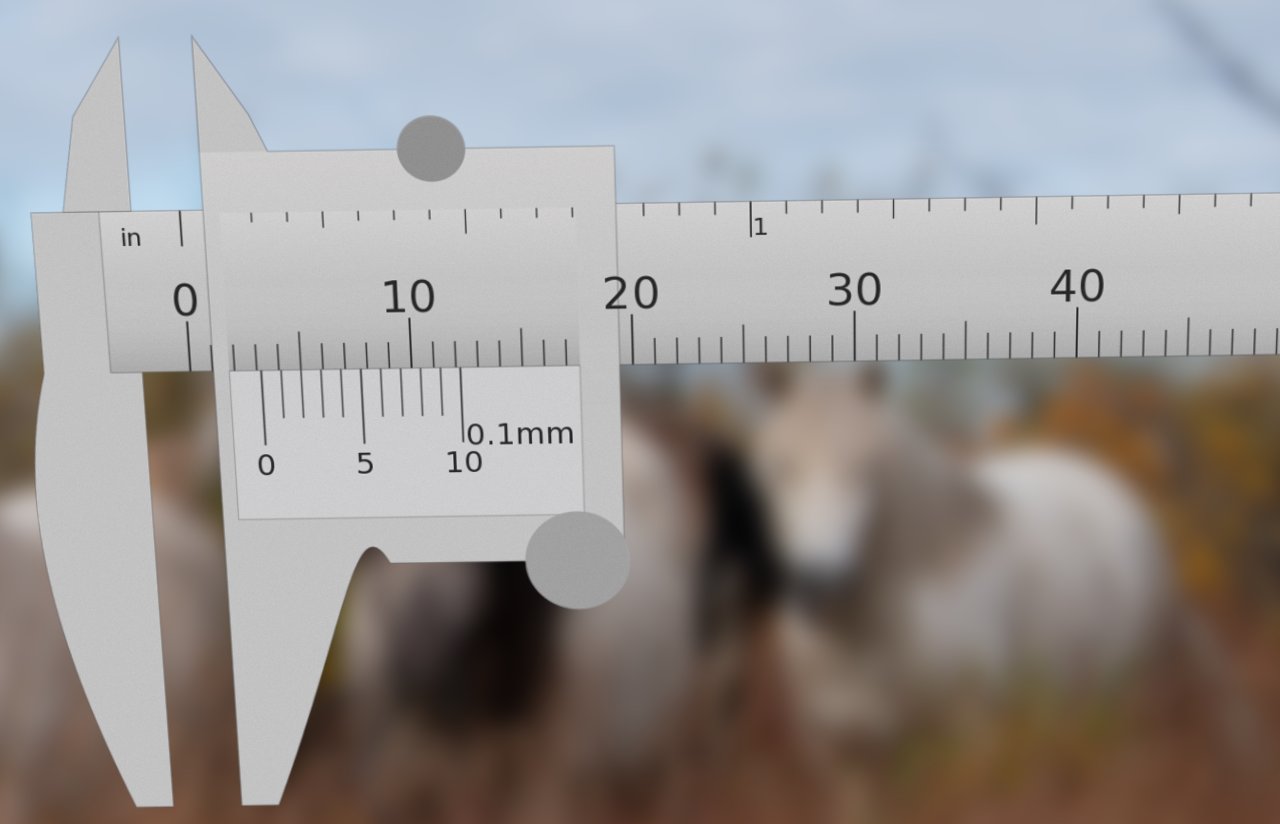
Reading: 3.2,mm
